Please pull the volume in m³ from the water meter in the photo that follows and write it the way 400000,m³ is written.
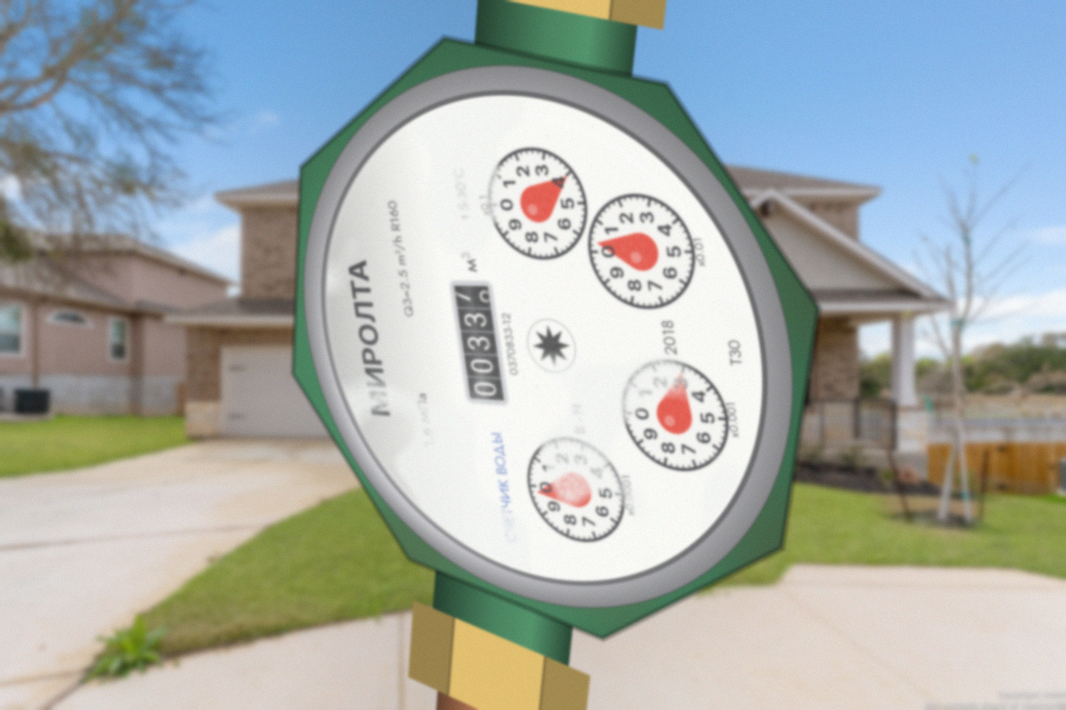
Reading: 337.4029,m³
